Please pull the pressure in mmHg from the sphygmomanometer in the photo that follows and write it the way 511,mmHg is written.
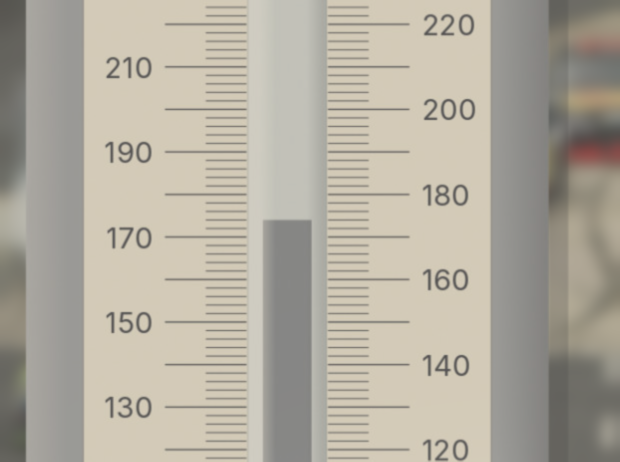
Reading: 174,mmHg
